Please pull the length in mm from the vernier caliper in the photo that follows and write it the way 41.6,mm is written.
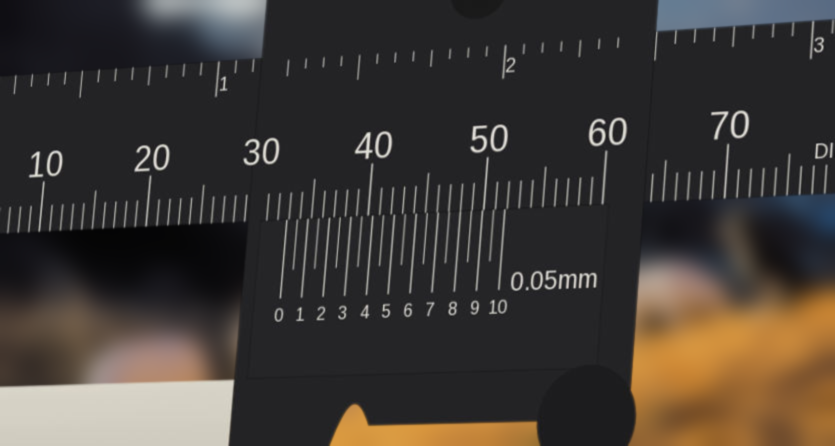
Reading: 32.8,mm
